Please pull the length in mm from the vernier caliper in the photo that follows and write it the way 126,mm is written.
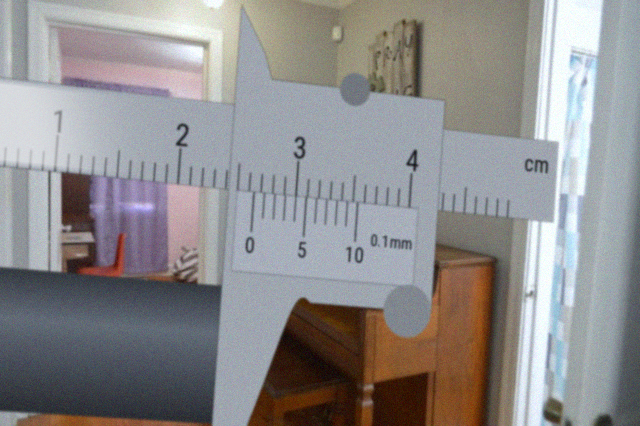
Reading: 26.4,mm
